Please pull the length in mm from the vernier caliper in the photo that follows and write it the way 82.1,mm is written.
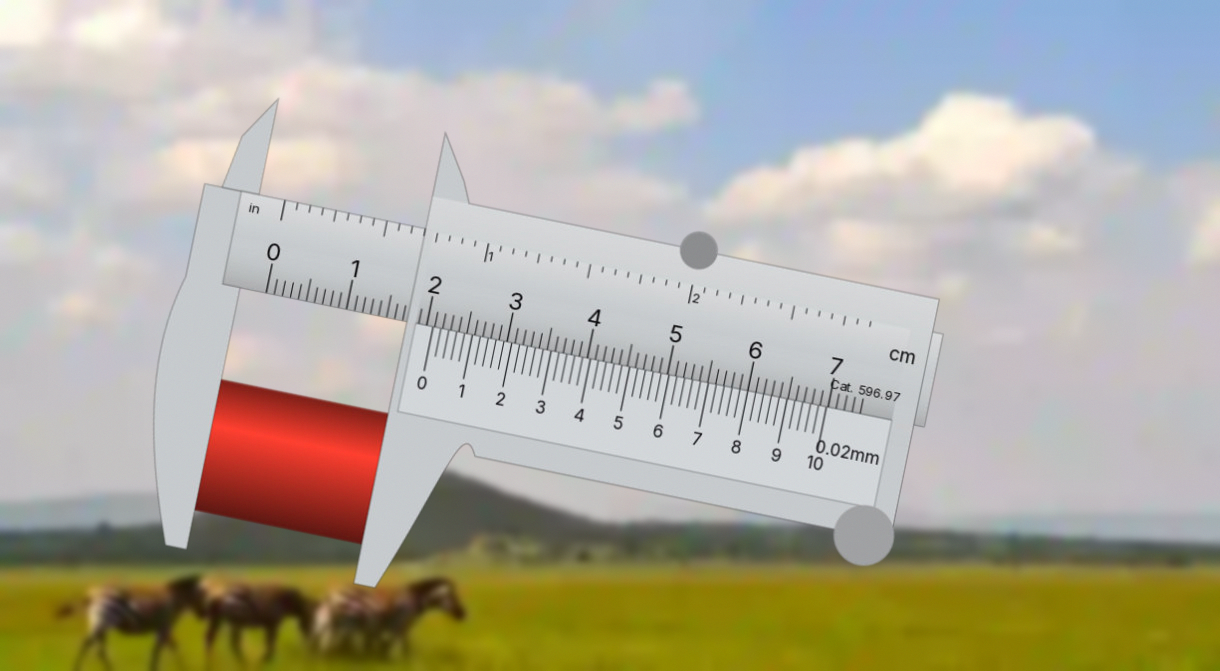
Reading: 20.8,mm
